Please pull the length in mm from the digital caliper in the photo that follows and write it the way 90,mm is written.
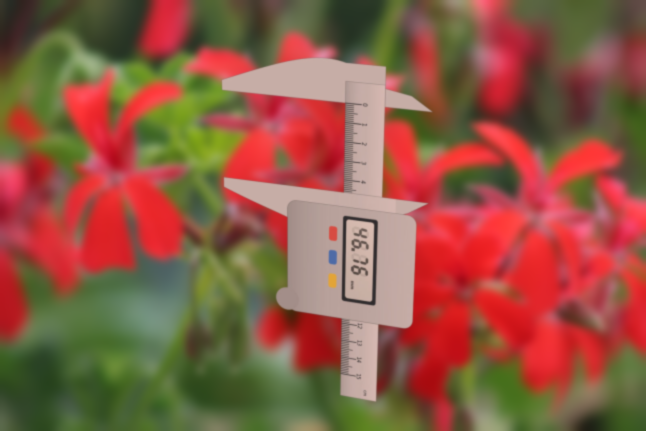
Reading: 46.76,mm
